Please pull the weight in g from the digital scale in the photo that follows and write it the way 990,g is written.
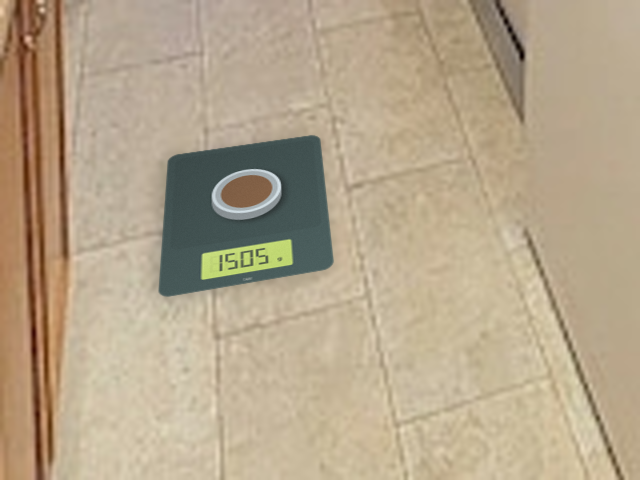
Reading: 1505,g
